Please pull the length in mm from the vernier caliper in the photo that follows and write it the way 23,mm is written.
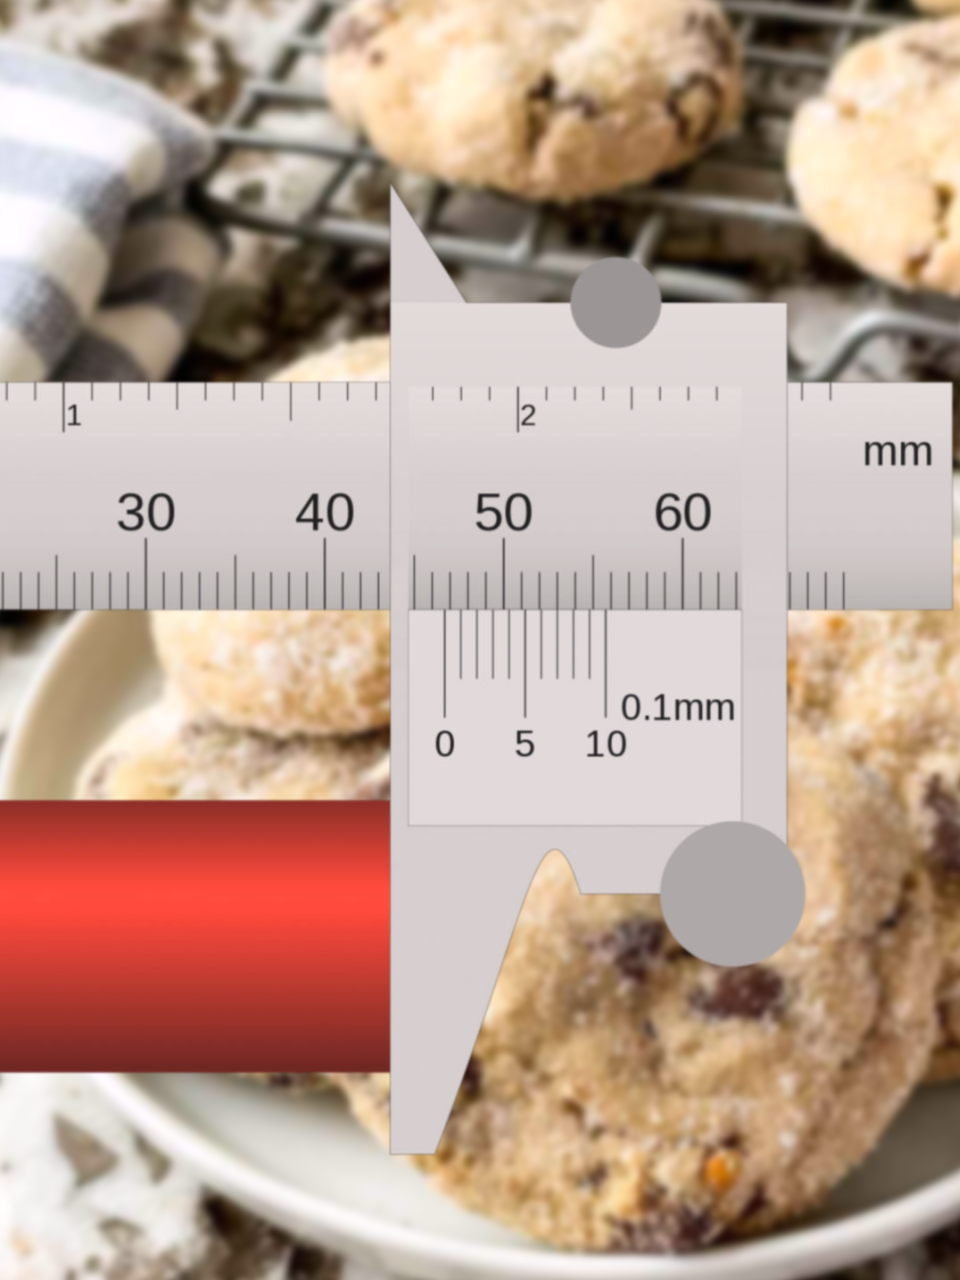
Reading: 46.7,mm
